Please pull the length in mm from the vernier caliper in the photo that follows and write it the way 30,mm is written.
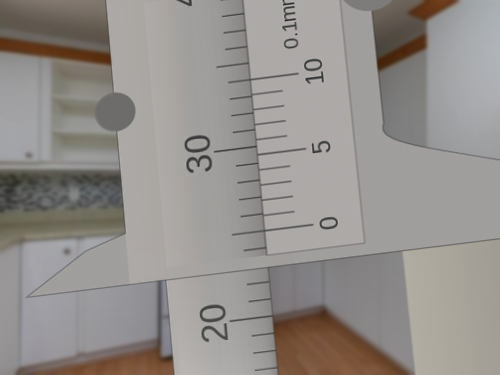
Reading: 25.0,mm
